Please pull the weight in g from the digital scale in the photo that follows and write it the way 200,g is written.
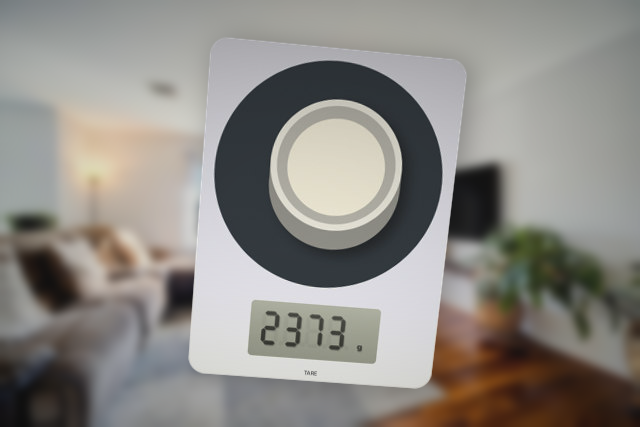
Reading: 2373,g
